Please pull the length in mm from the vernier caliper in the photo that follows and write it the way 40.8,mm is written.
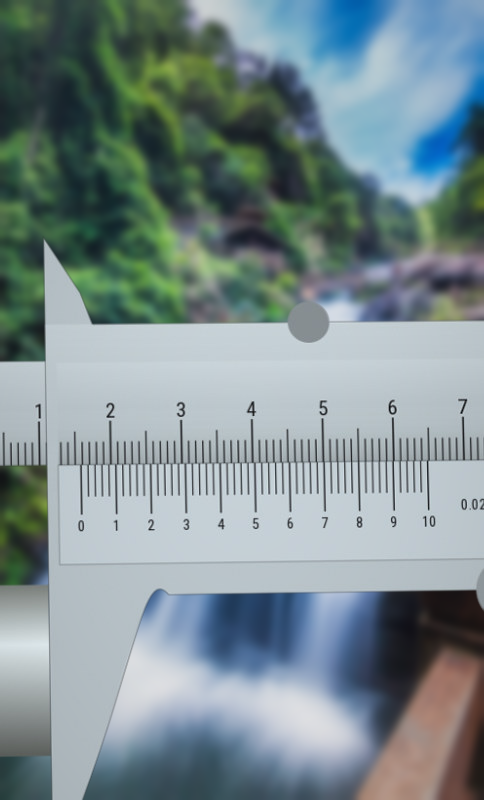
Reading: 15.8,mm
